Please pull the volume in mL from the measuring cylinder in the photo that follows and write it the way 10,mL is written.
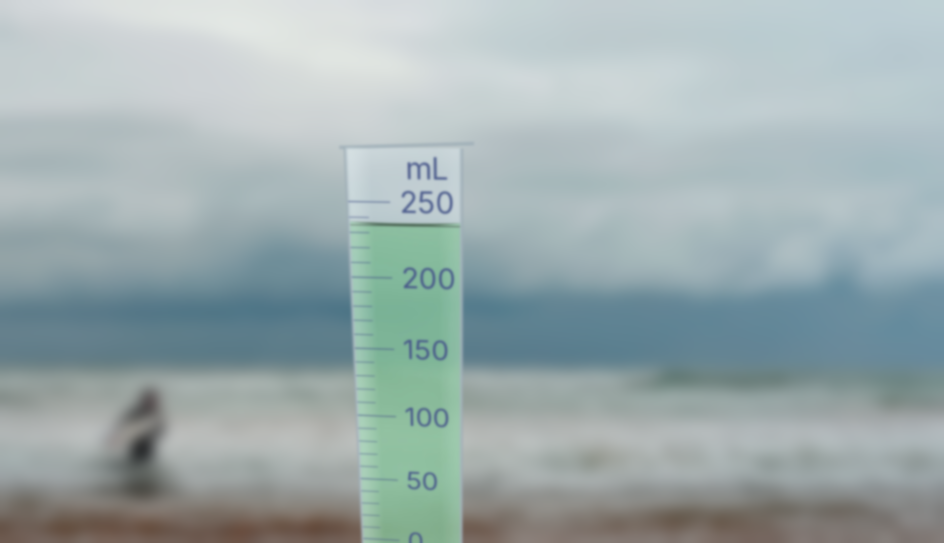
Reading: 235,mL
